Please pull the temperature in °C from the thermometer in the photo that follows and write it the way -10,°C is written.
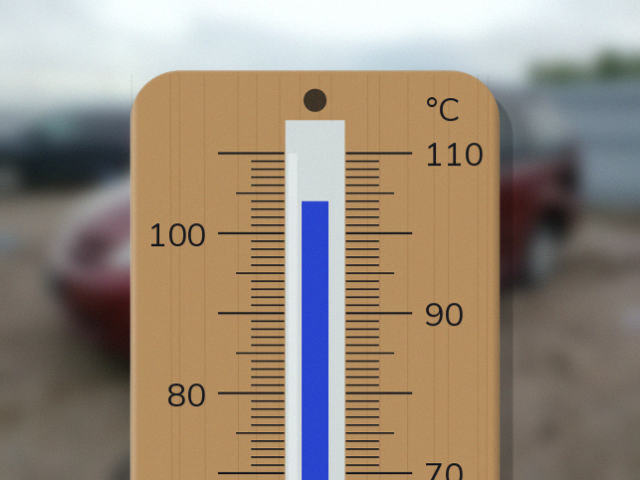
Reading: 104,°C
